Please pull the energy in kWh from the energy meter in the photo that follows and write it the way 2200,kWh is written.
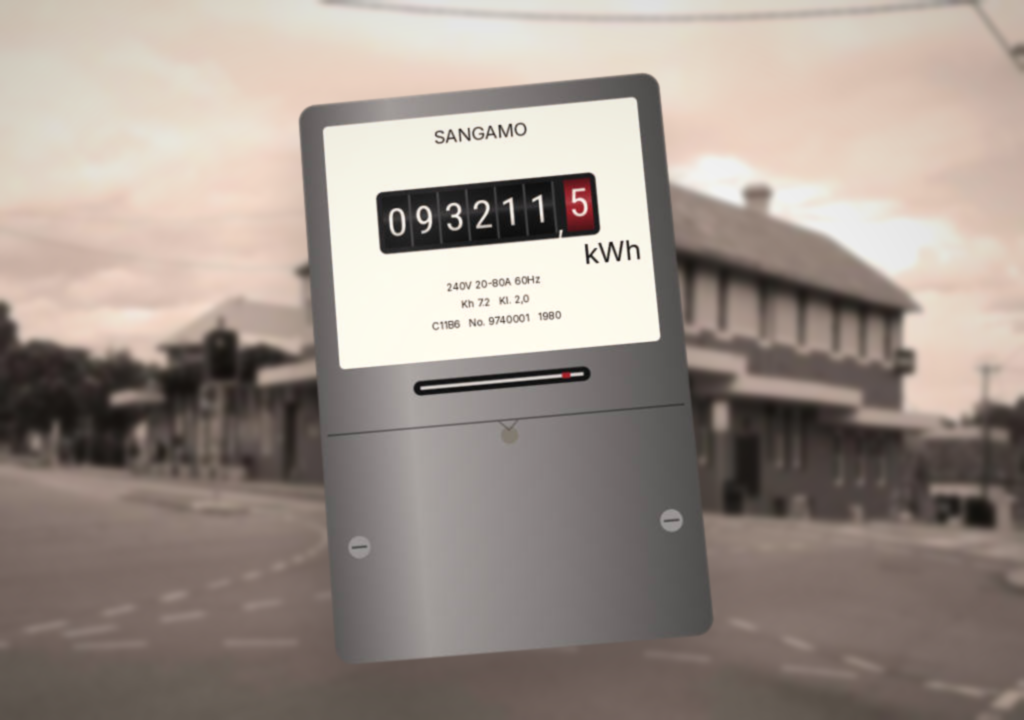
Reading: 93211.5,kWh
